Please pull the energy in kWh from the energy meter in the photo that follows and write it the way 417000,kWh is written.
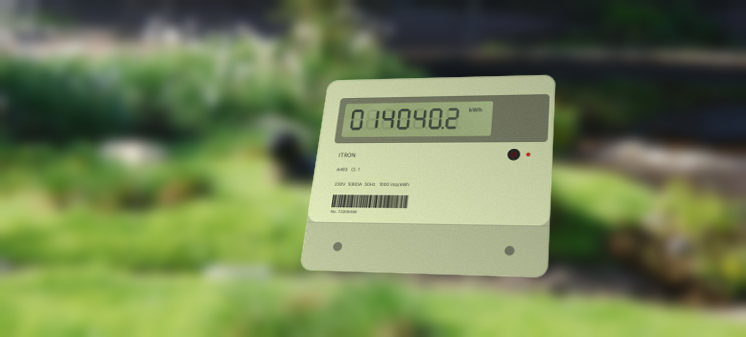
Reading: 14040.2,kWh
